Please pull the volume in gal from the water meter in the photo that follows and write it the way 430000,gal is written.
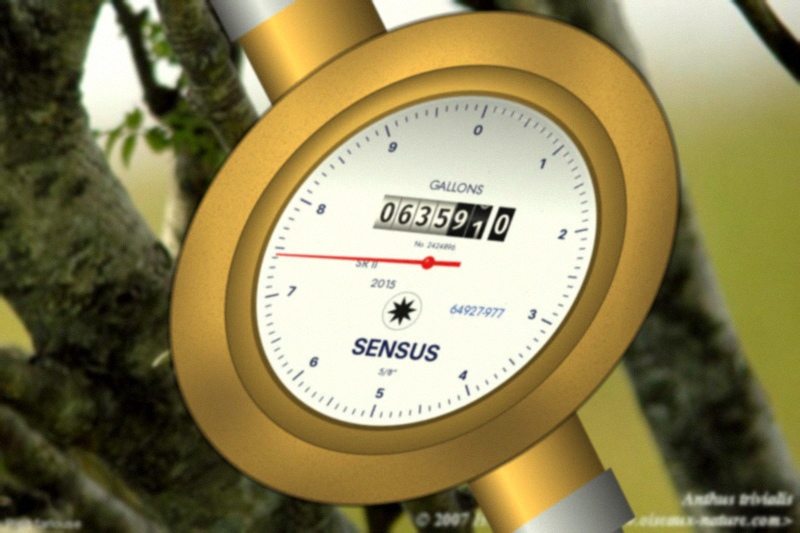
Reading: 635907.4,gal
